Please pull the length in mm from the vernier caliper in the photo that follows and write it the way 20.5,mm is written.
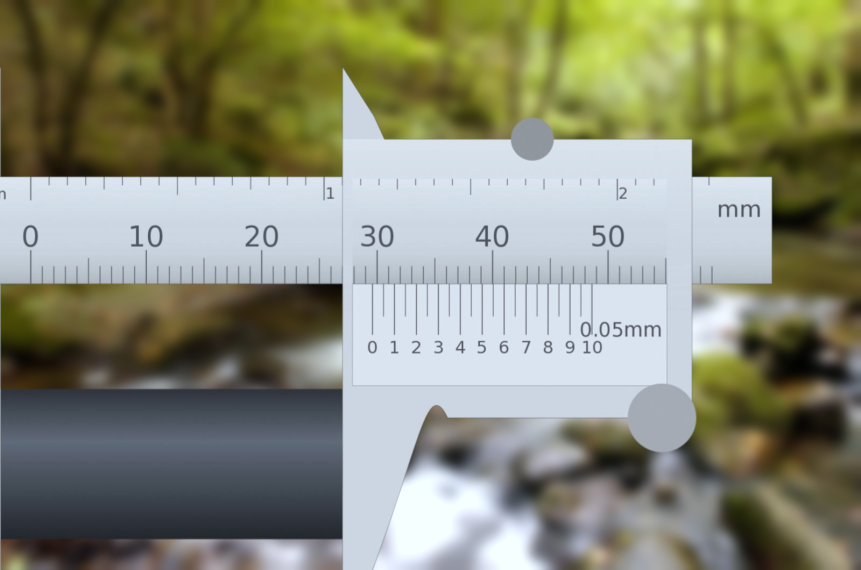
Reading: 29.6,mm
